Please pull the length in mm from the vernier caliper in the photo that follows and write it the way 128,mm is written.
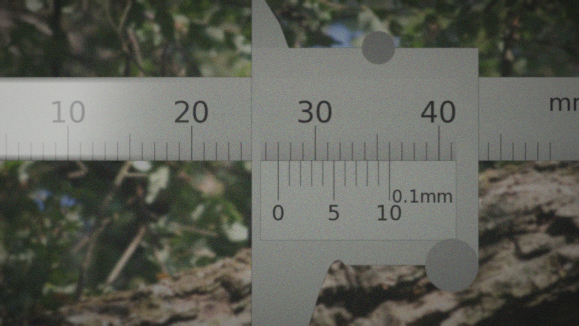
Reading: 27.0,mm
